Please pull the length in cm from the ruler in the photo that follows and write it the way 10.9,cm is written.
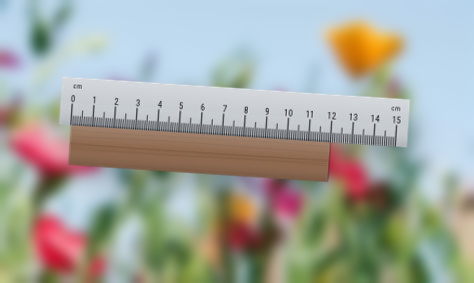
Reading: 12,cm
